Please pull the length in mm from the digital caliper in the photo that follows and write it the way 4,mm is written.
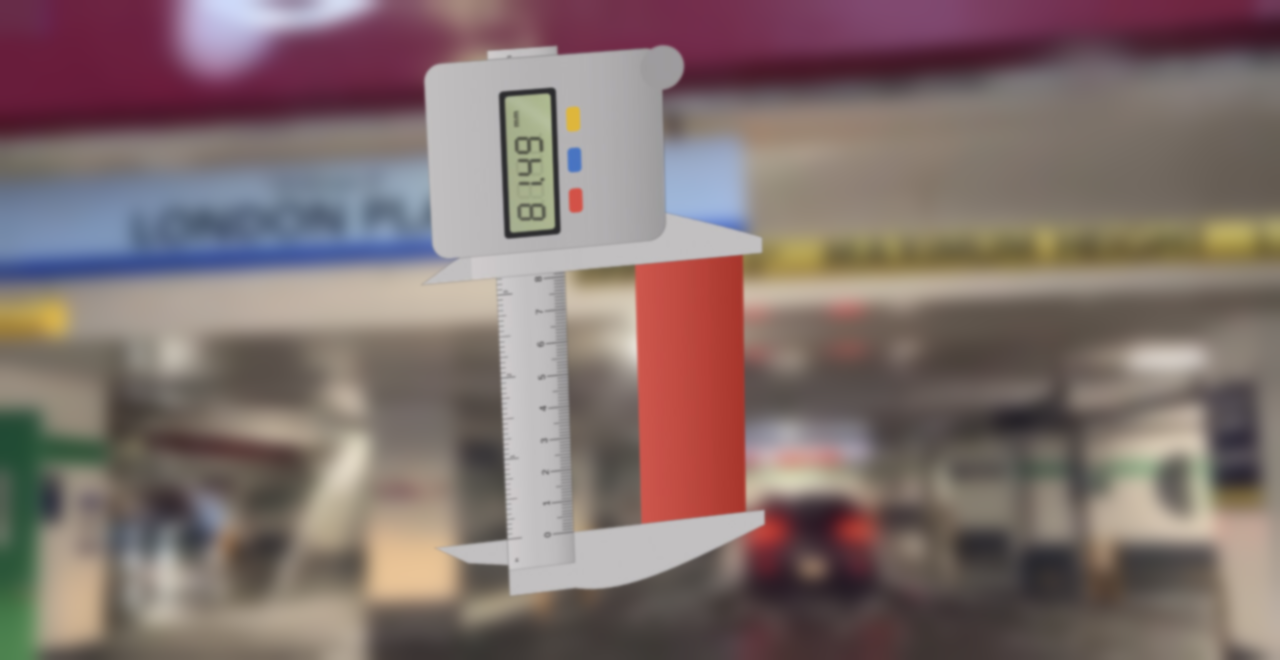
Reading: 81.49,mm
